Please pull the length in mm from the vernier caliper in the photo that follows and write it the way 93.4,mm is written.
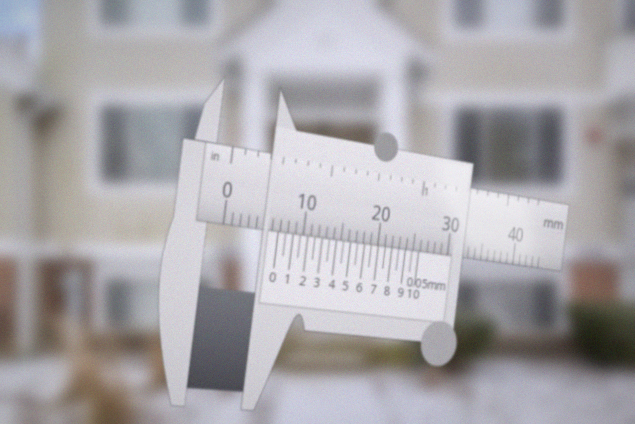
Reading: 6.8,mm
